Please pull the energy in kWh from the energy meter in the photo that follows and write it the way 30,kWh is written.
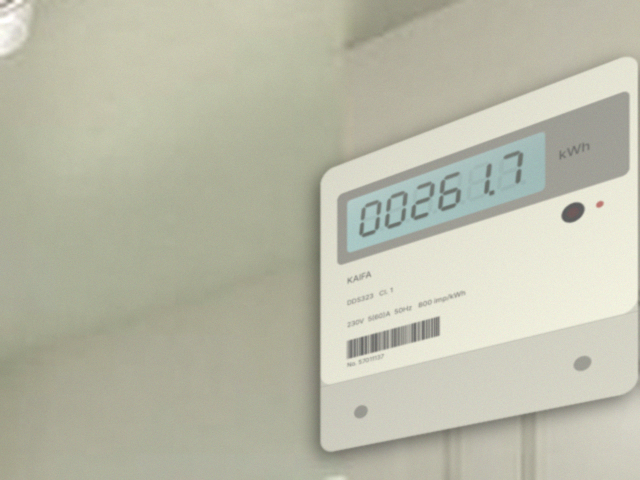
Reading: 261.7,kWh
